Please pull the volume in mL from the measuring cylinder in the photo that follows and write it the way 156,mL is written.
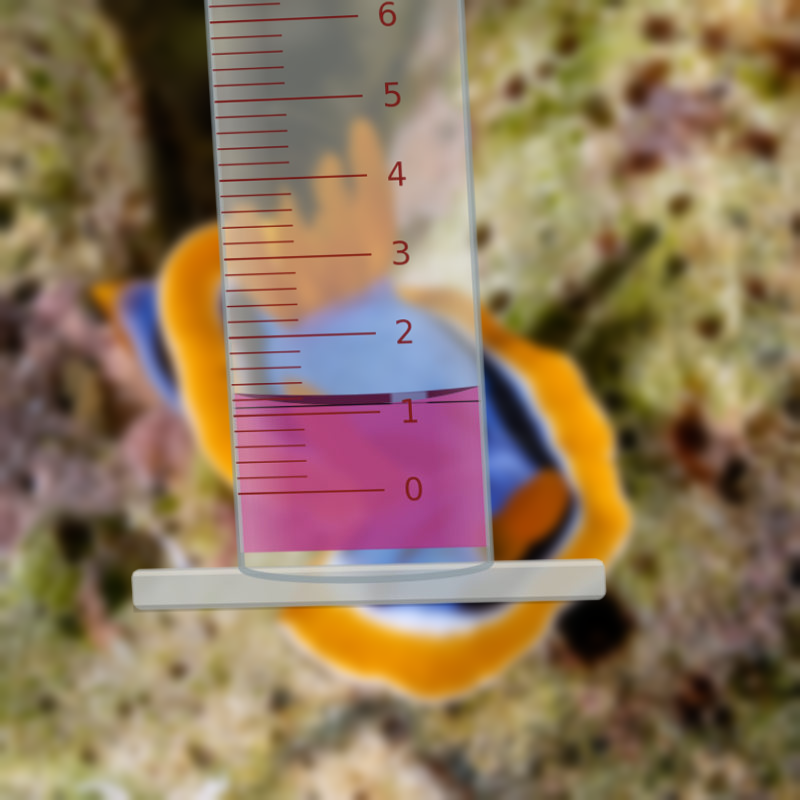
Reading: 1.1,mL
